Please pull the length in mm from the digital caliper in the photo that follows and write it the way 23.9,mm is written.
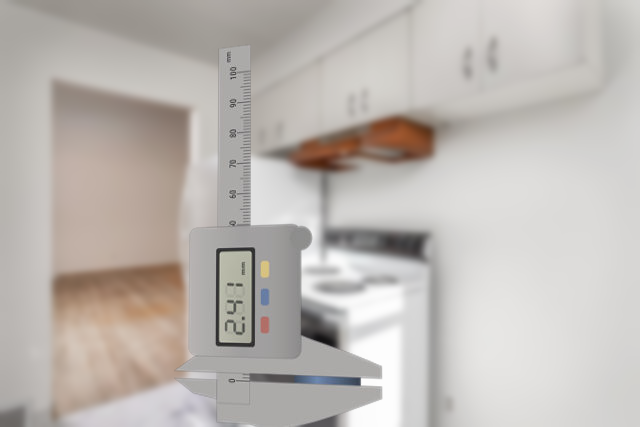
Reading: 2.41,mm
